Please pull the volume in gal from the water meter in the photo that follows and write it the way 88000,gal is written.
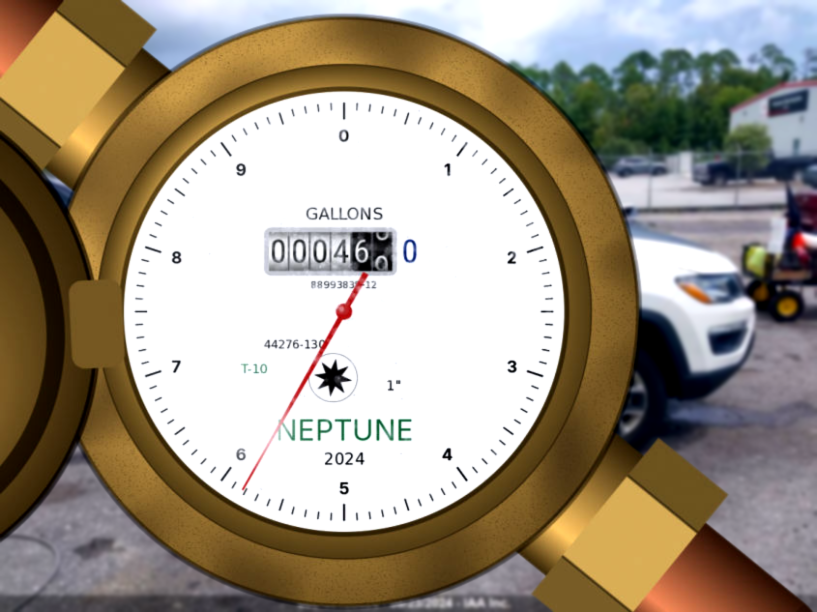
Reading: 4685.8,gal
